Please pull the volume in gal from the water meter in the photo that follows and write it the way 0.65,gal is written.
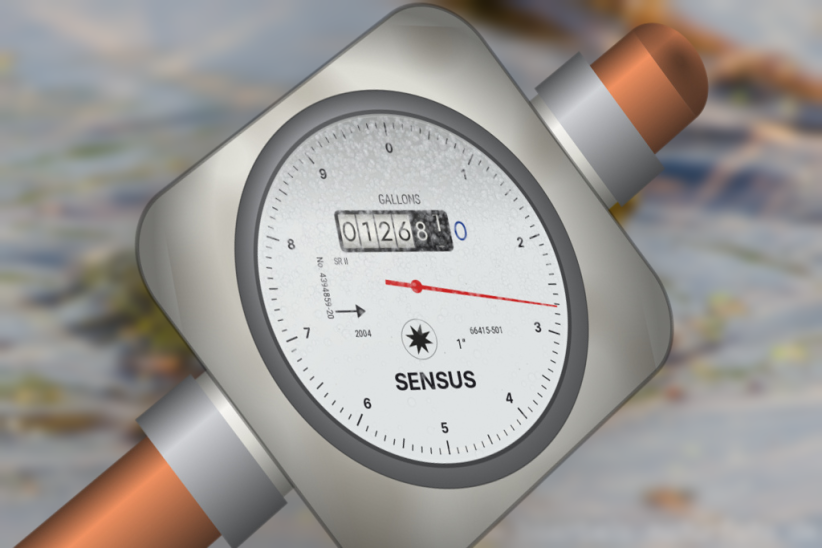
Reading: 126812.7,gal
